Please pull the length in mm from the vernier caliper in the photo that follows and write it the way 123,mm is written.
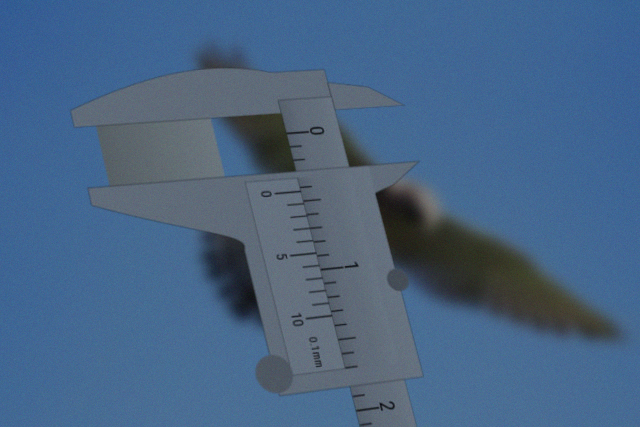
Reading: 4.3,mm
